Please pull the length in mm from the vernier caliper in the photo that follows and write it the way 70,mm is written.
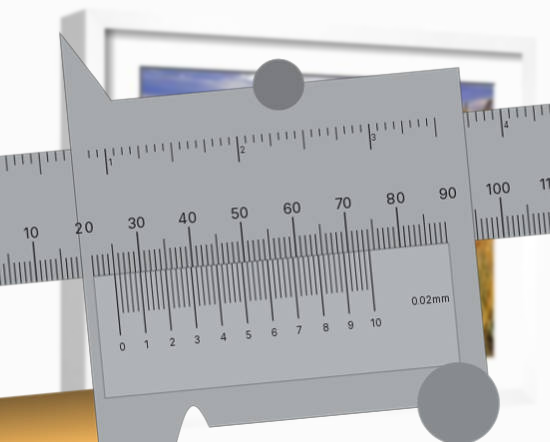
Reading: 25.0,mm
